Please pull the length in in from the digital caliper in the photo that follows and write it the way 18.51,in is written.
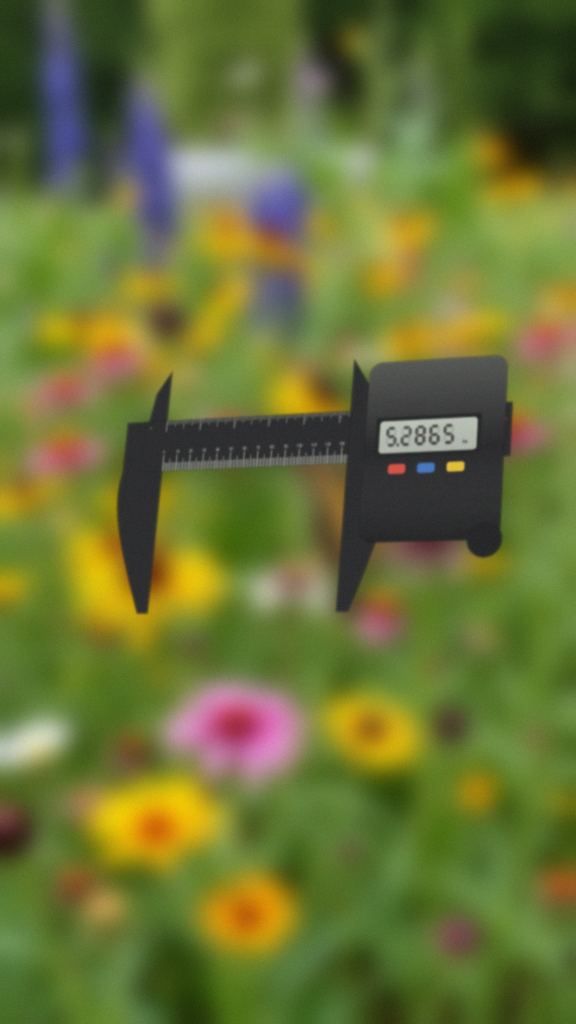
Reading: 5.2865,in
